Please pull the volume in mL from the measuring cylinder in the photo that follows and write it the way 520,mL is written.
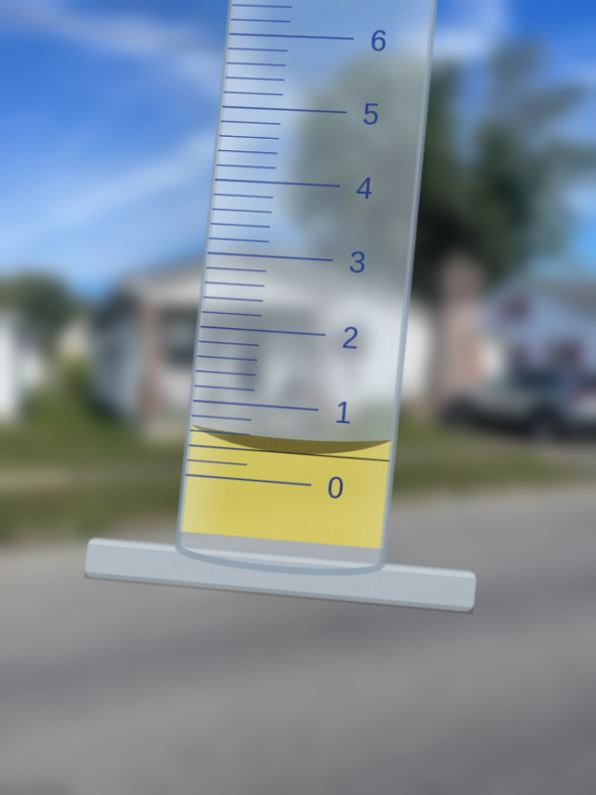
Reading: 0.4,mL
